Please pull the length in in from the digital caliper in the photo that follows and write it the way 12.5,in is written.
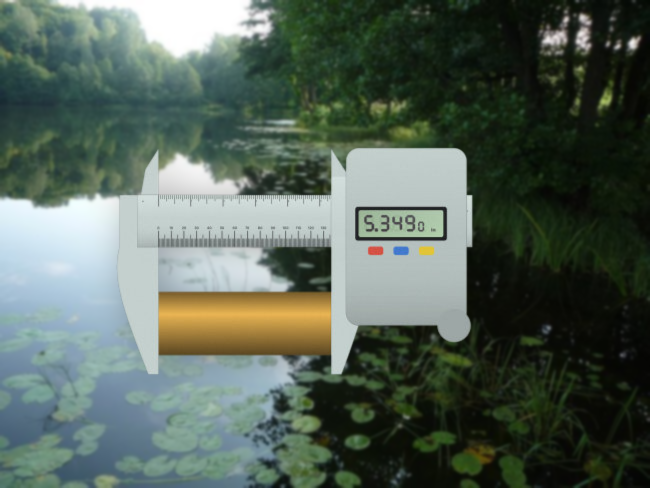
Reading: 5.3490,in
